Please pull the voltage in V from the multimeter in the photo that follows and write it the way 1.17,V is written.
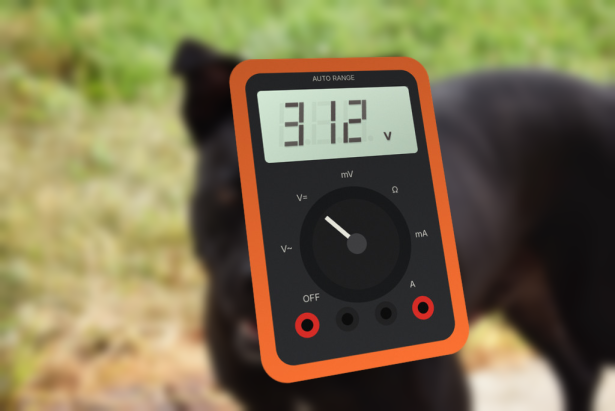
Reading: 312,V
